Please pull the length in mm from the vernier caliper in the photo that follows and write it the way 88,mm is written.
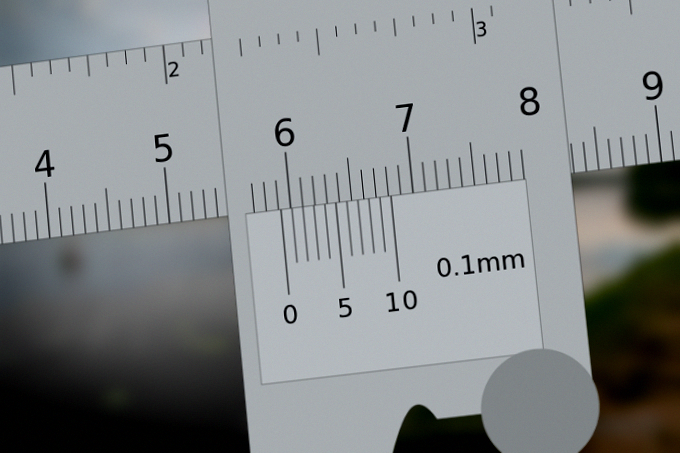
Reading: 59.2,mm
